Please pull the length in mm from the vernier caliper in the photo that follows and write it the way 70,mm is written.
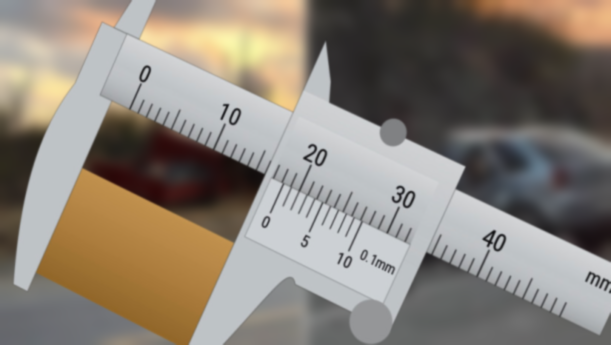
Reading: 18.2,mm
